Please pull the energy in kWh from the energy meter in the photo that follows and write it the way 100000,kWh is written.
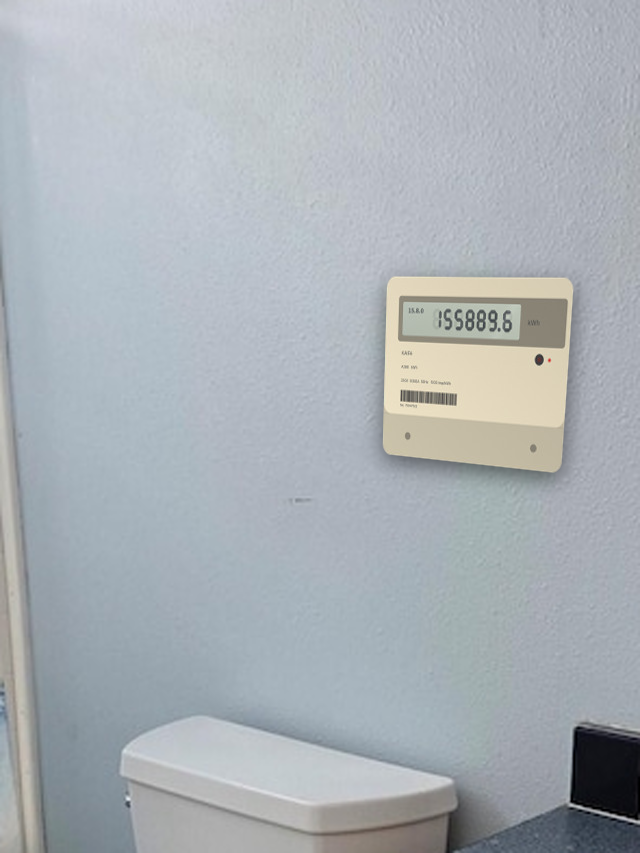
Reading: 155889.6,kWh
